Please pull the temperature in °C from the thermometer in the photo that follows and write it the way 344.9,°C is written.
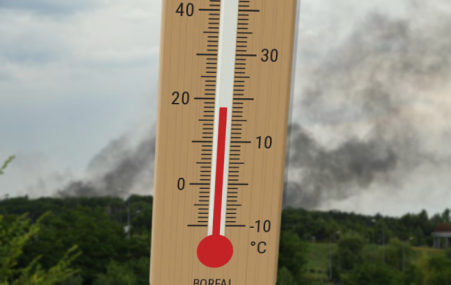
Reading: 18,°C
